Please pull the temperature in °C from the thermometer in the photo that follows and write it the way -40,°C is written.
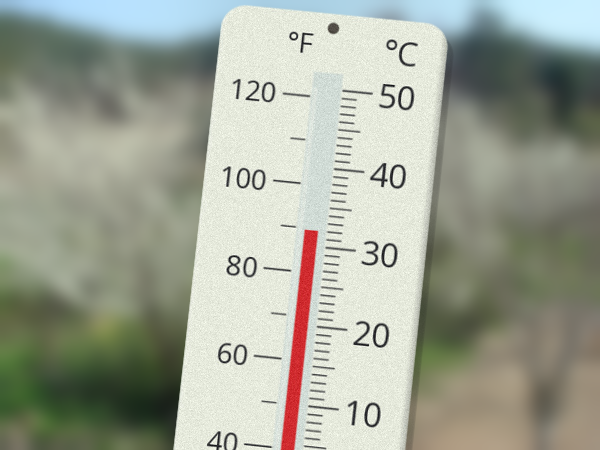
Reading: 32,°C
